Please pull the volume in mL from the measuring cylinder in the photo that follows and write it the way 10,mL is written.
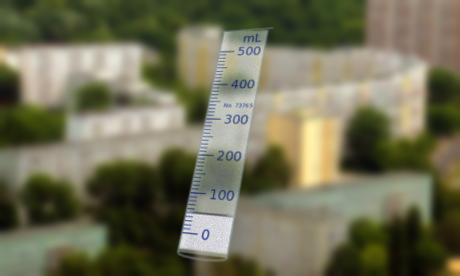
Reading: 50,mL
